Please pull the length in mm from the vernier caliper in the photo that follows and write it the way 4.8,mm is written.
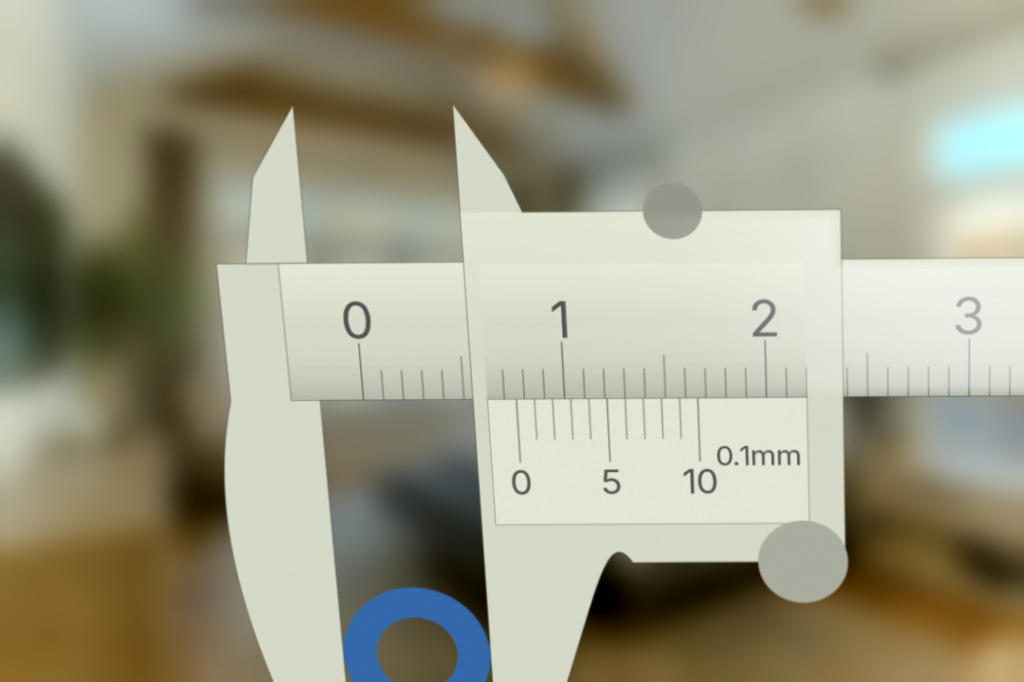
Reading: 7.6,mm
